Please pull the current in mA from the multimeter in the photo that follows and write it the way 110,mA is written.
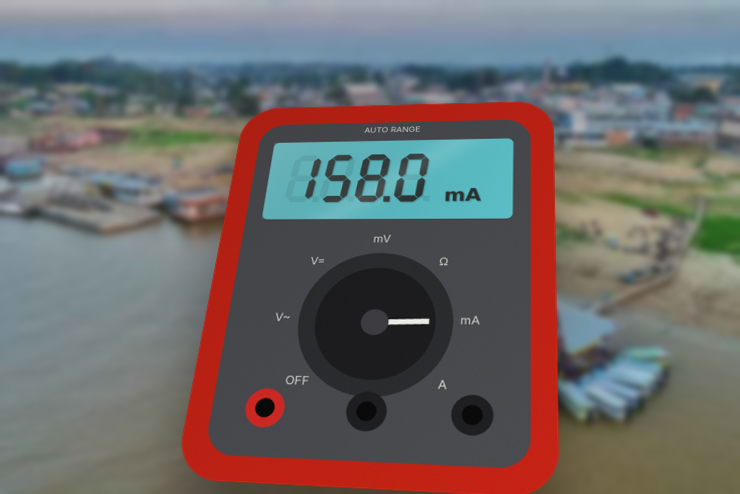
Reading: 158.0,mA
